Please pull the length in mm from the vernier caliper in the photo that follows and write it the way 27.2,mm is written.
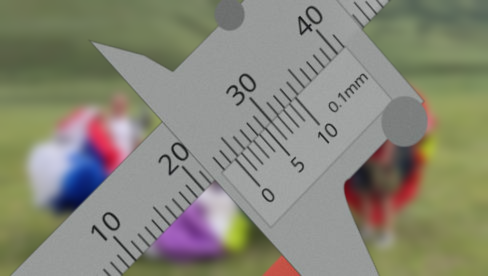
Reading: 24.6,mm
